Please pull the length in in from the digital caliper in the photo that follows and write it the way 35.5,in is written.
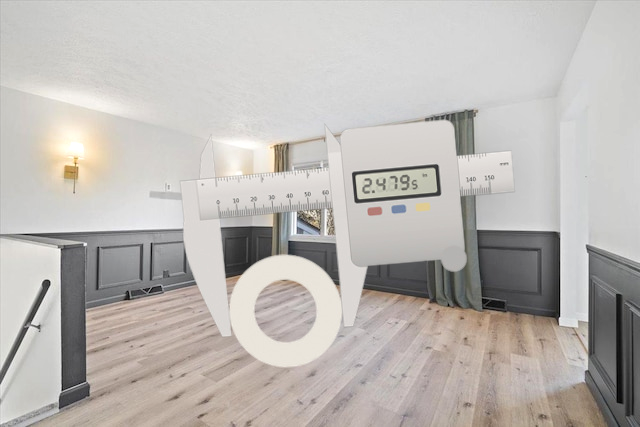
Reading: 2.4795,in
